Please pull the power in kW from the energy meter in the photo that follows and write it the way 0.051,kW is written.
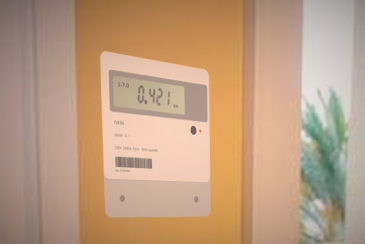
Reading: 0.421,kW
